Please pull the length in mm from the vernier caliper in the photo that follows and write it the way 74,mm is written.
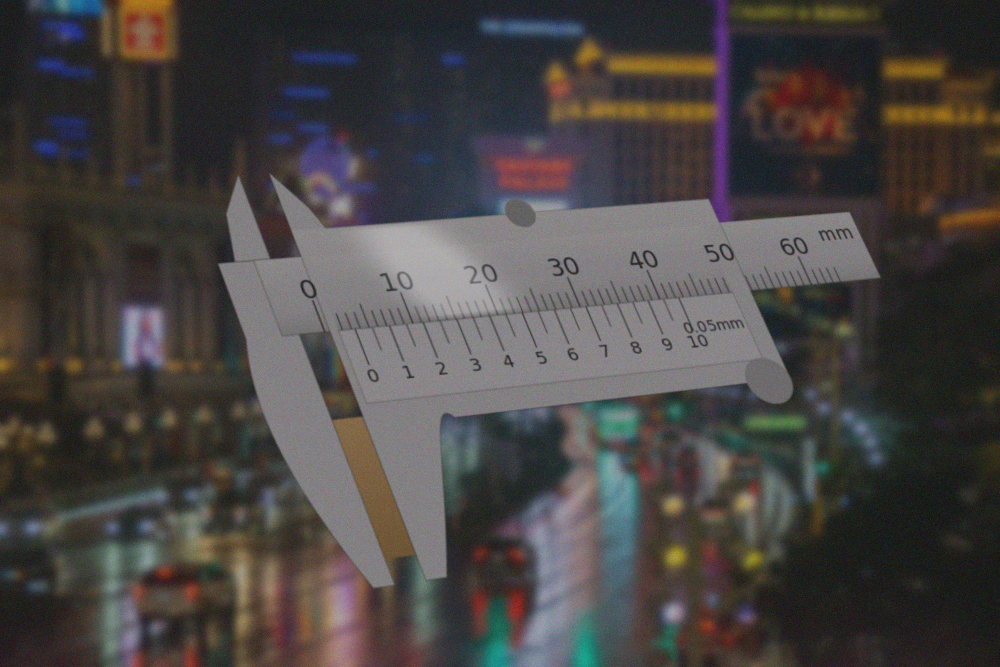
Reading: 3.4,mm
